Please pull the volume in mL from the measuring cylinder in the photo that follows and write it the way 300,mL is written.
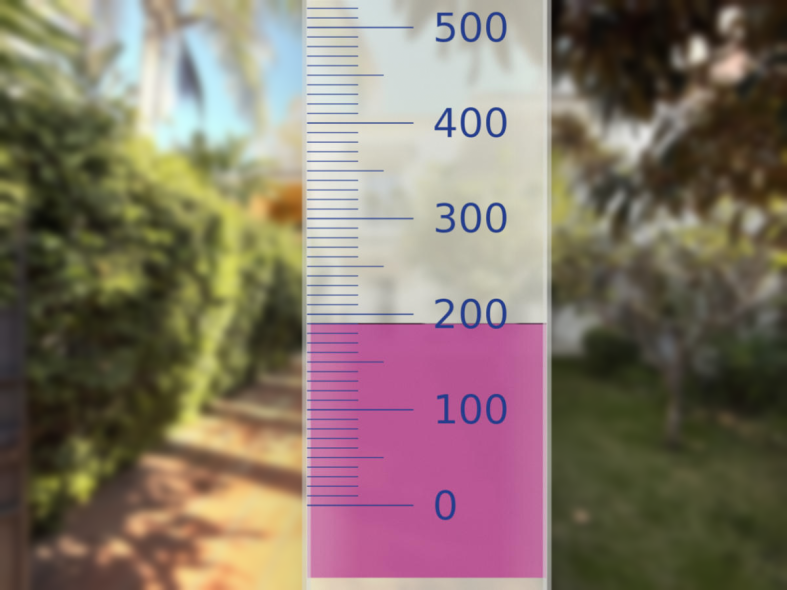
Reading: 190,mL
